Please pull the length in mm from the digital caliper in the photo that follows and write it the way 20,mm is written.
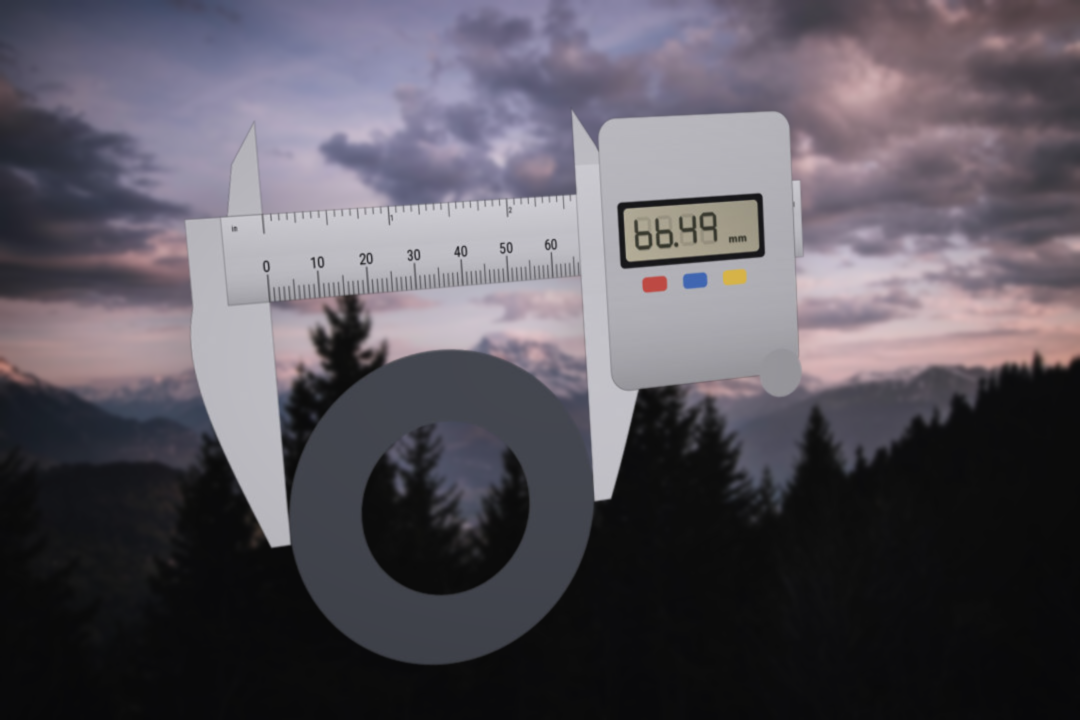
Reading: 66.49,mm
